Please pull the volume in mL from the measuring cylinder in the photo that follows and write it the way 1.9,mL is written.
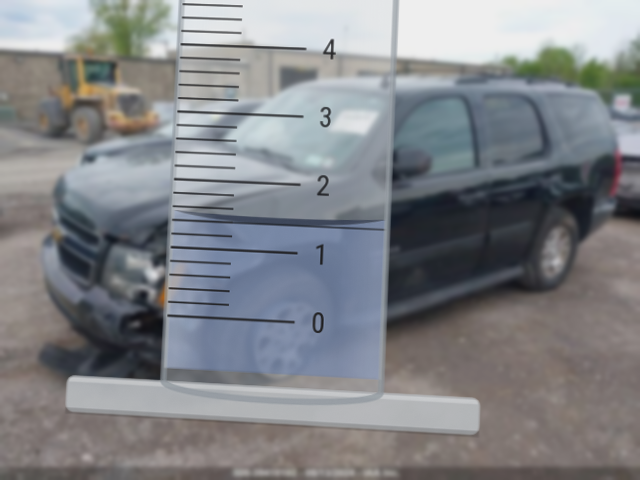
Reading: 1.4,mL
